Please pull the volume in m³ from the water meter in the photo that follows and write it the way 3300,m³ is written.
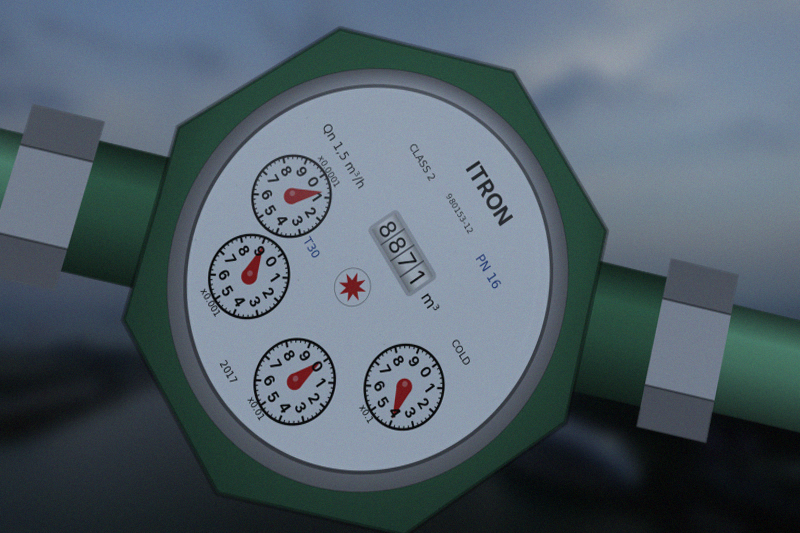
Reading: 8871.3990,m³
